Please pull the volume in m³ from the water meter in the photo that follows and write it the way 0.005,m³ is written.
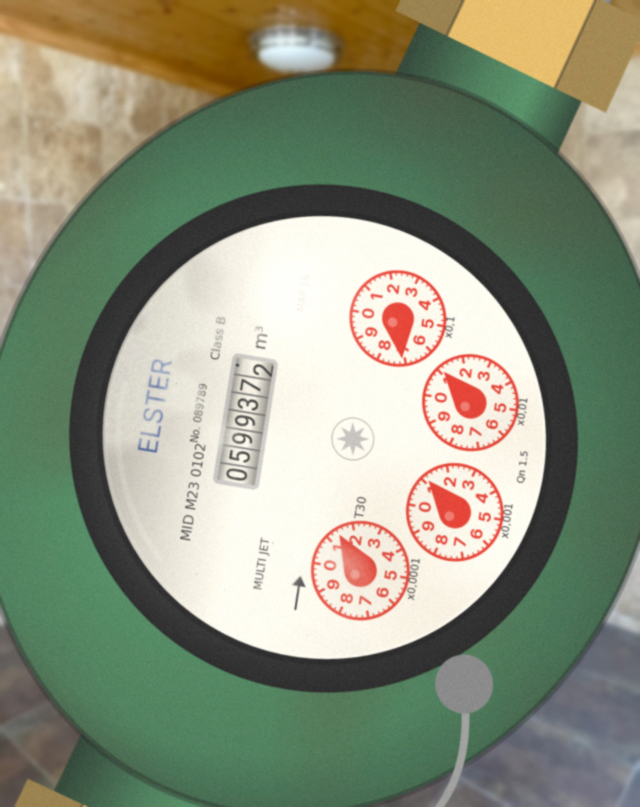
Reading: 599371.7111,m³
